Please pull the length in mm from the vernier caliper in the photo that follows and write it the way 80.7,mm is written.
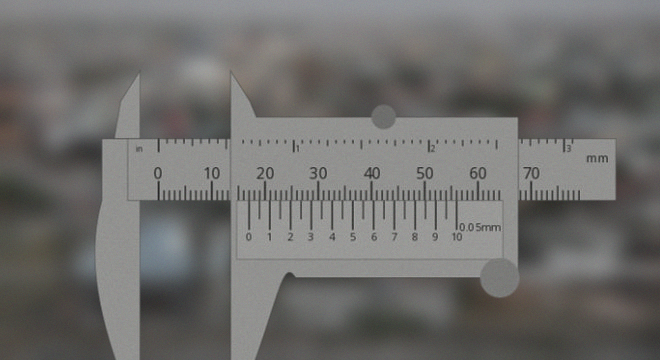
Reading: 17.0,mm
